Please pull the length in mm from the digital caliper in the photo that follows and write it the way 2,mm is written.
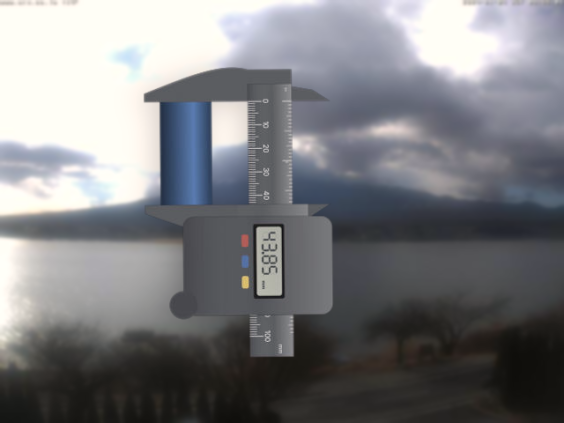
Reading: 43.85,mm
